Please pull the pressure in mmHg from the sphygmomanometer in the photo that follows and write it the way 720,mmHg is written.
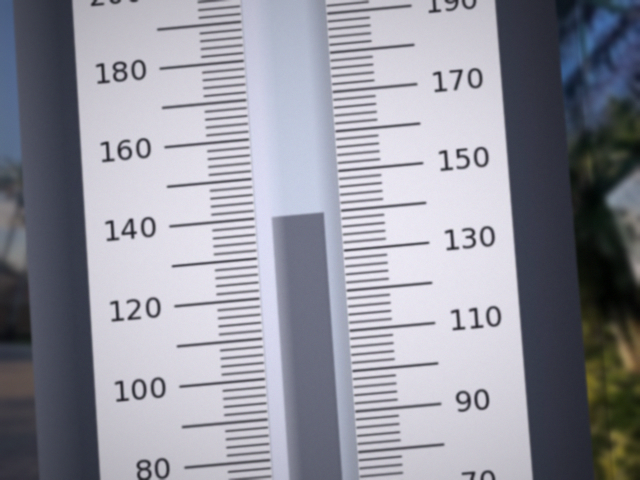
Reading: 140,mmHg
